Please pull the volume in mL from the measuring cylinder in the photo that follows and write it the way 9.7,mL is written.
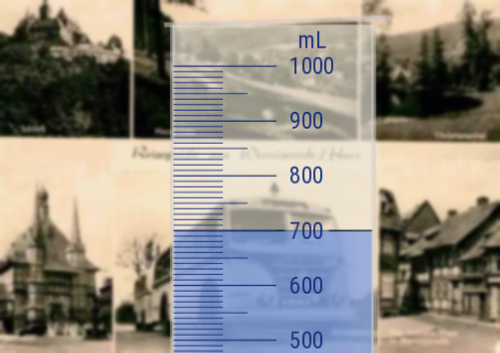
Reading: 700,mL
